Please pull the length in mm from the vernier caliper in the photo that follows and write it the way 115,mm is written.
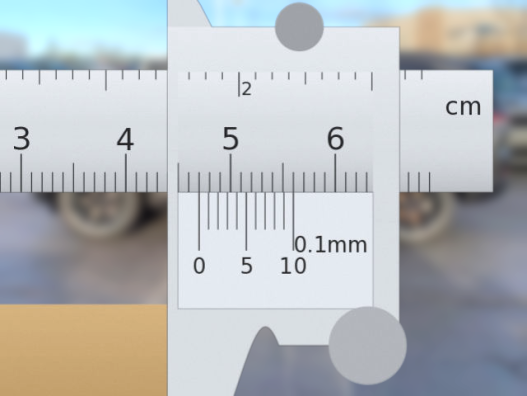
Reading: 47.0,mm
